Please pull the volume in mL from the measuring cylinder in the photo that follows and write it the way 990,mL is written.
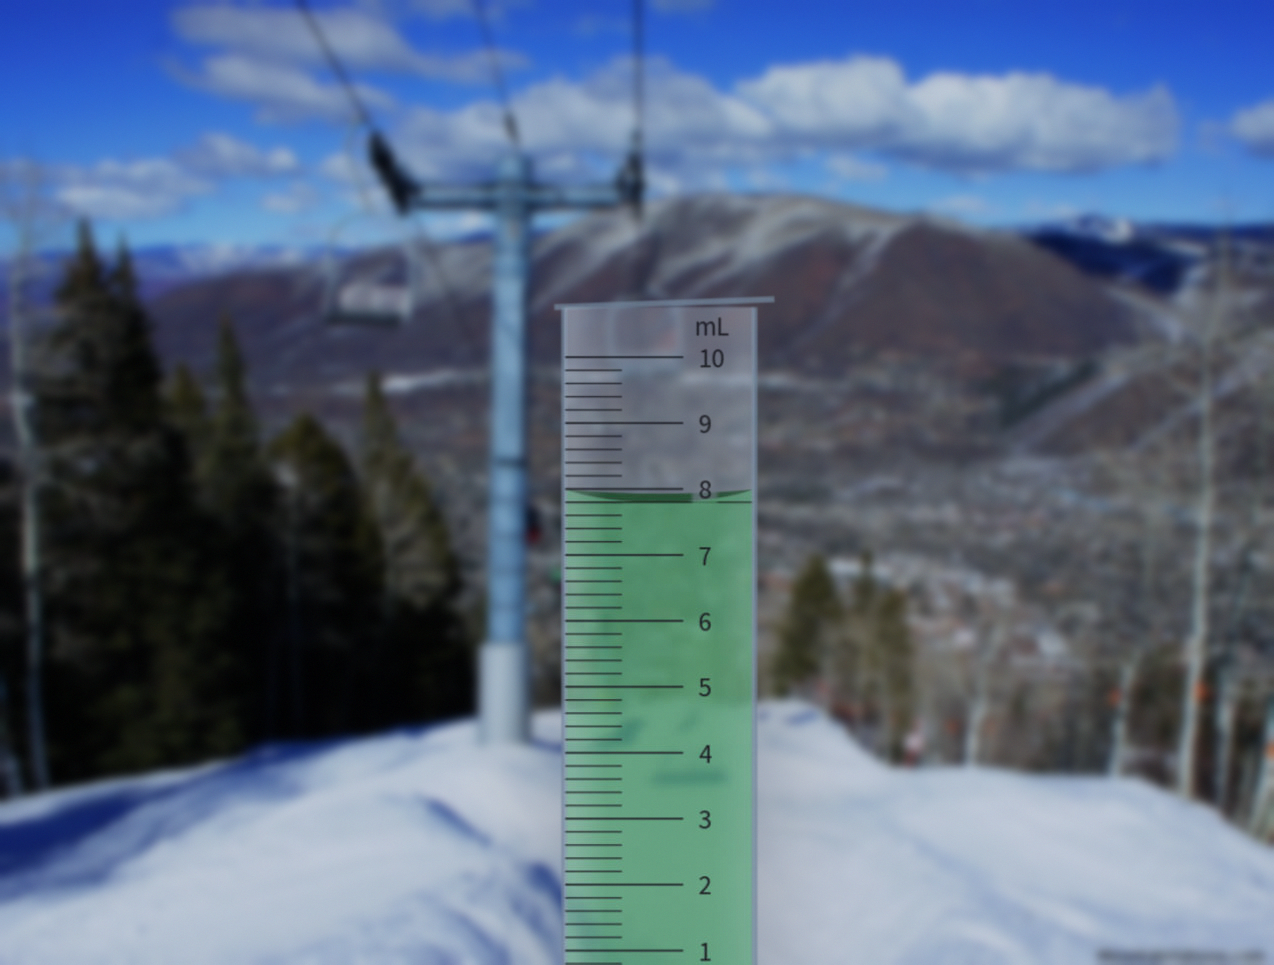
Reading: 7.8,mL
